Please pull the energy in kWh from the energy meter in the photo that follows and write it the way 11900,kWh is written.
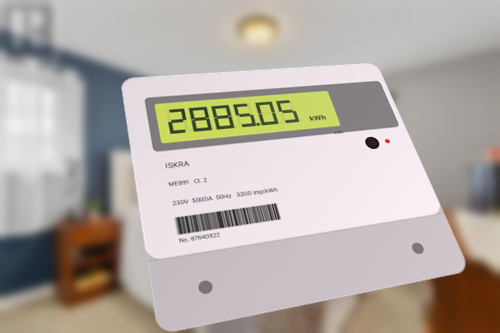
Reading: 2885.05,kWh
